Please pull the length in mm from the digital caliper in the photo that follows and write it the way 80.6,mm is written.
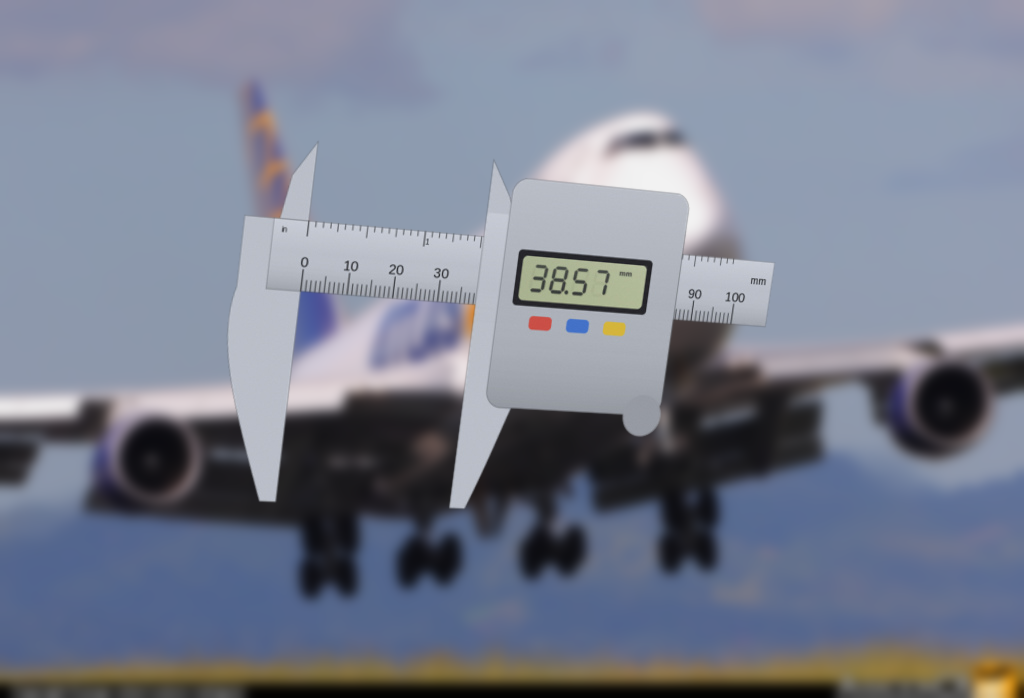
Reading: 38.57,mm
